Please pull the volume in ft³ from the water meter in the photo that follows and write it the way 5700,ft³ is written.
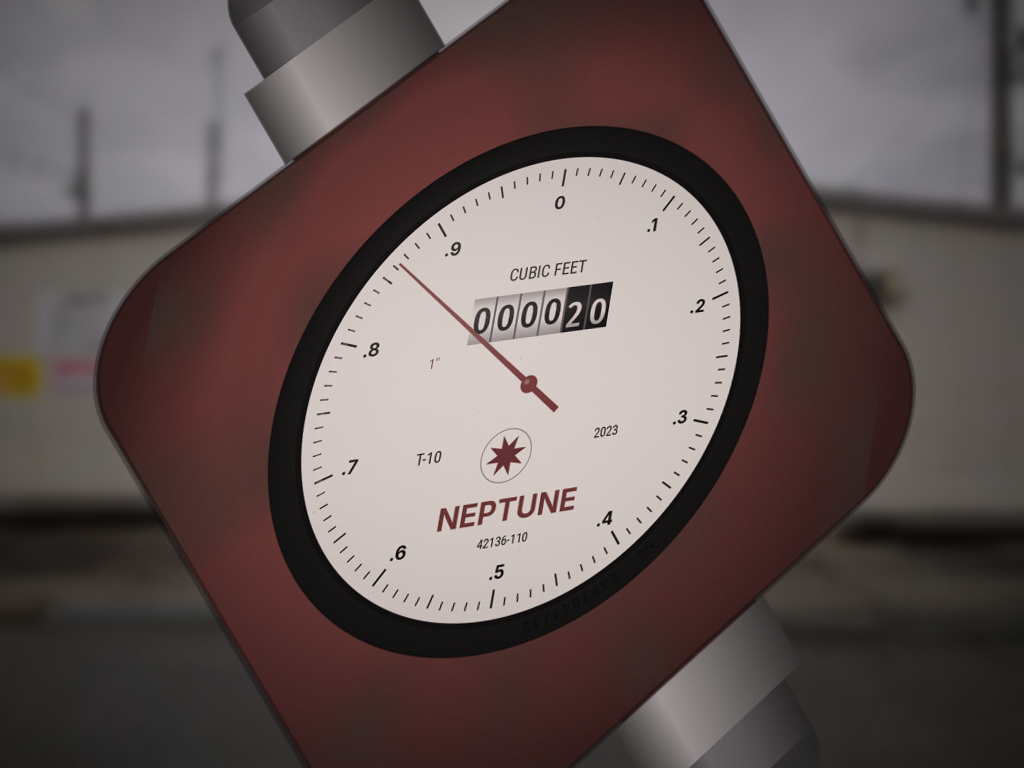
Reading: 19.86,ft³
